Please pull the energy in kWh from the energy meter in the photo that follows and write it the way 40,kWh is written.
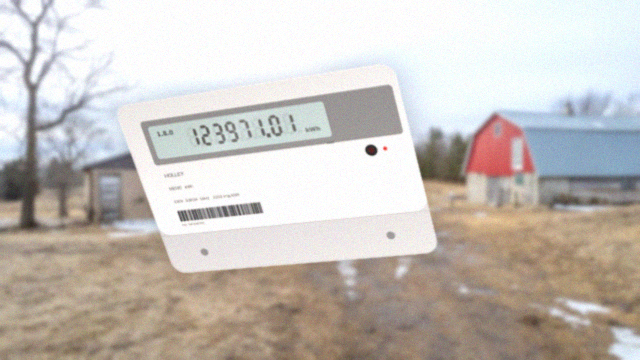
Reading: 123971.01,kWh
